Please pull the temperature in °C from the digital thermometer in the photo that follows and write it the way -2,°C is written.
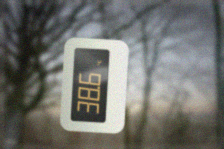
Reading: 38.6,°C
